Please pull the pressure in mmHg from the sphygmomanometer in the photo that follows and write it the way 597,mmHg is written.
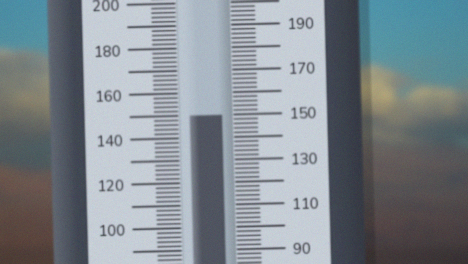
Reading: 150,mmHg
